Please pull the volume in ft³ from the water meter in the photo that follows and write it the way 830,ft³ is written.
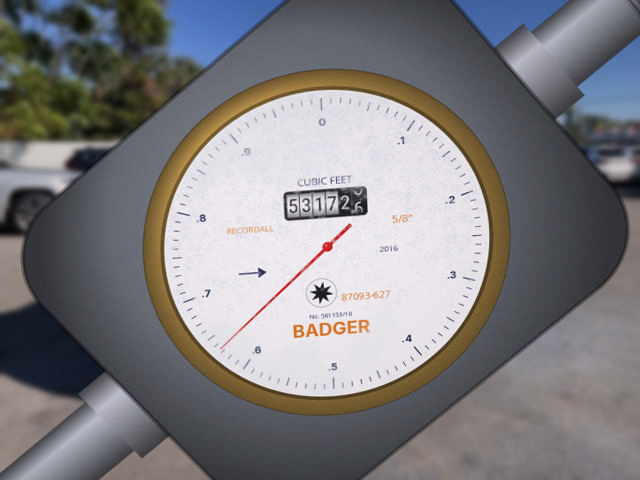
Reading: 531725.63,ft³
